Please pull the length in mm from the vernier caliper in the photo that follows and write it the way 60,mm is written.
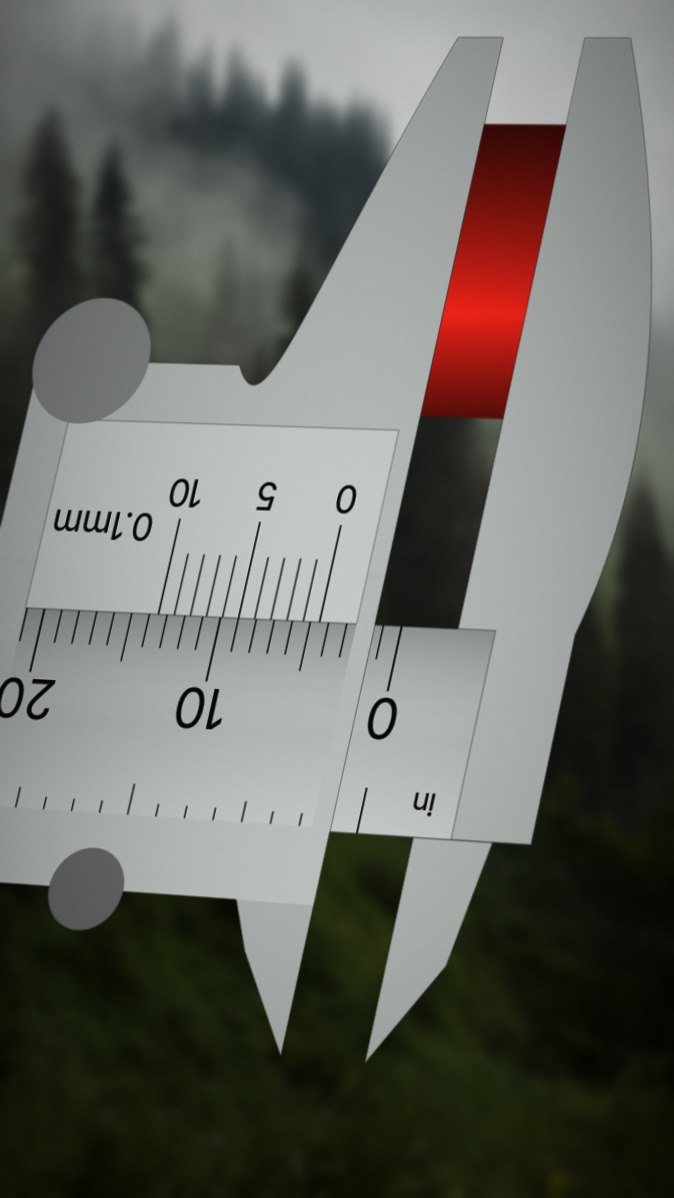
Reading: 4.5,mm
